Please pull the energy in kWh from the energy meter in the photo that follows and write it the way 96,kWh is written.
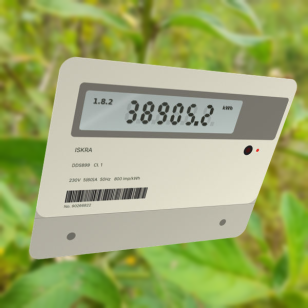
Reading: 38905.2,kWh
